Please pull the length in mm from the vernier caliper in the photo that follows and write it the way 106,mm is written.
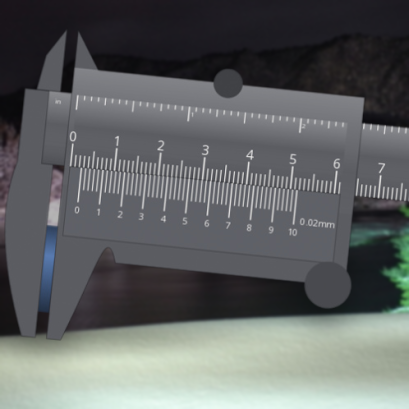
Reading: 2.5,mm
